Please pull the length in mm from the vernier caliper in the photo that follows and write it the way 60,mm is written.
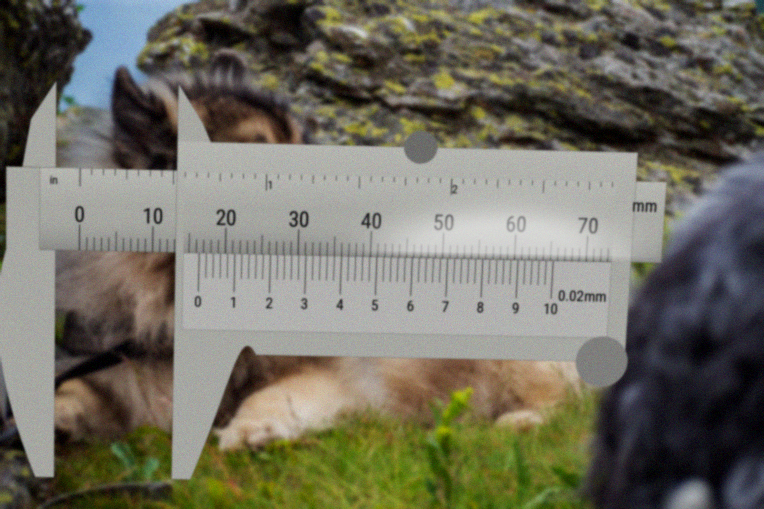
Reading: 16.4,mm
